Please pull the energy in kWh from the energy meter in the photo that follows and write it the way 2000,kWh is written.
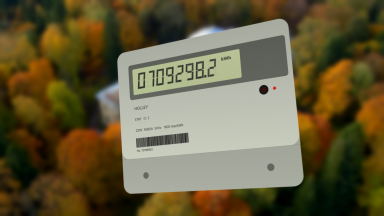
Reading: 709298.2,kWh
